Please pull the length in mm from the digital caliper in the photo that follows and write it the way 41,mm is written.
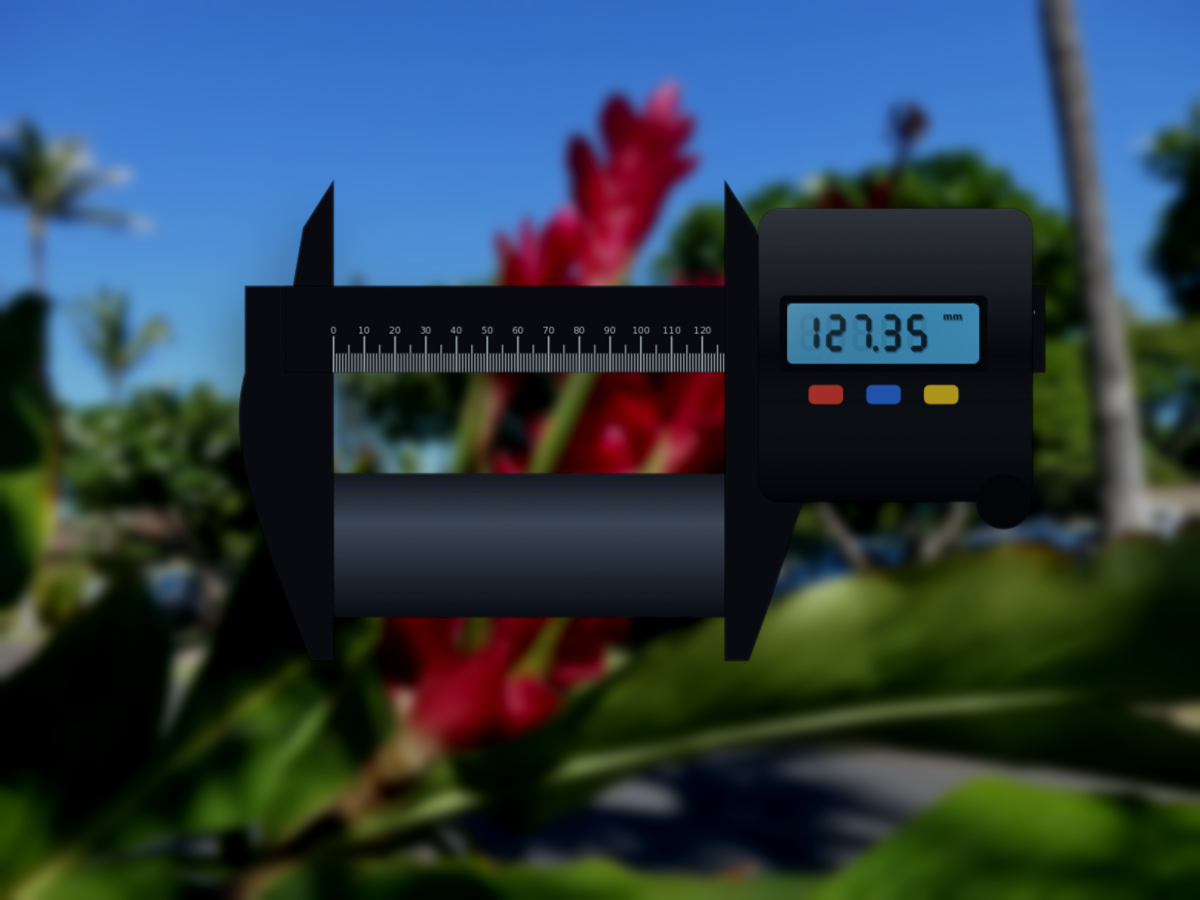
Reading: 127.35,mm
